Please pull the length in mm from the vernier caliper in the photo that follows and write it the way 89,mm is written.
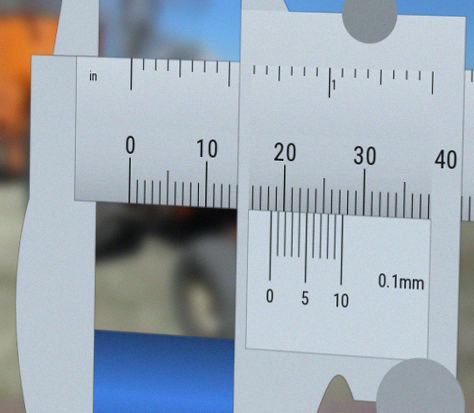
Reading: 18.4,mm
